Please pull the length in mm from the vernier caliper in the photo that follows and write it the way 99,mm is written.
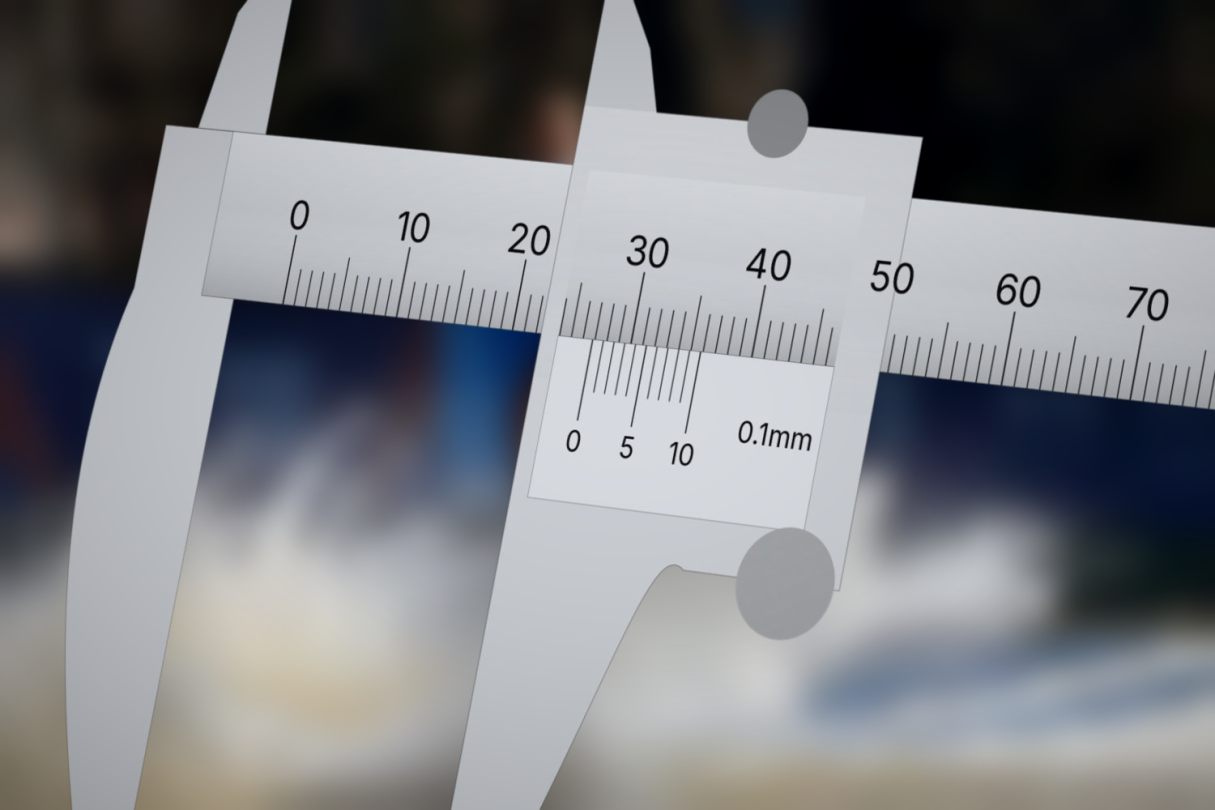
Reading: 26.8,mm
